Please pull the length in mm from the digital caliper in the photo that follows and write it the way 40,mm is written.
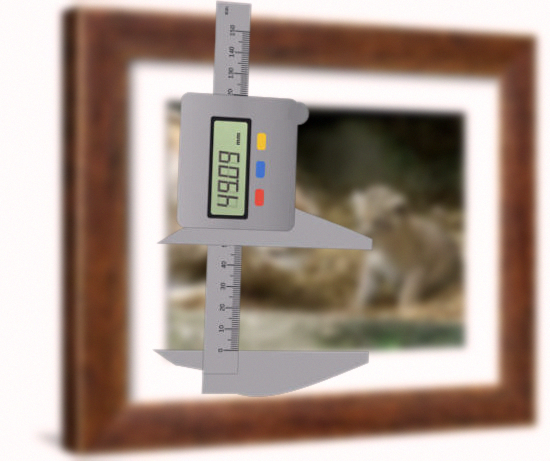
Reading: 49.09,mm
